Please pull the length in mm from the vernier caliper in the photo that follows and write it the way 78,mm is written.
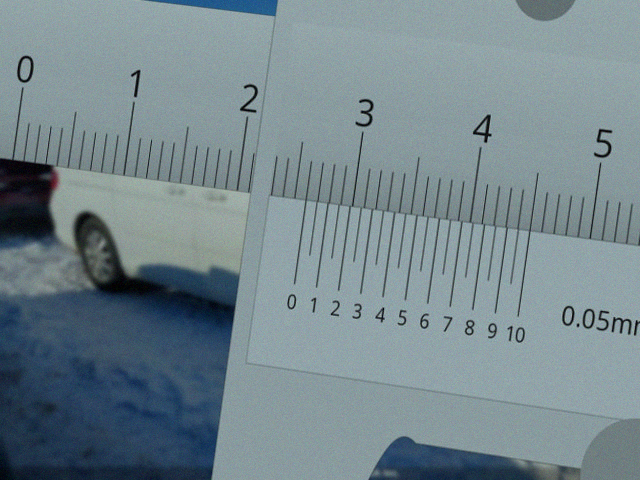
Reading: 26.0,mm
